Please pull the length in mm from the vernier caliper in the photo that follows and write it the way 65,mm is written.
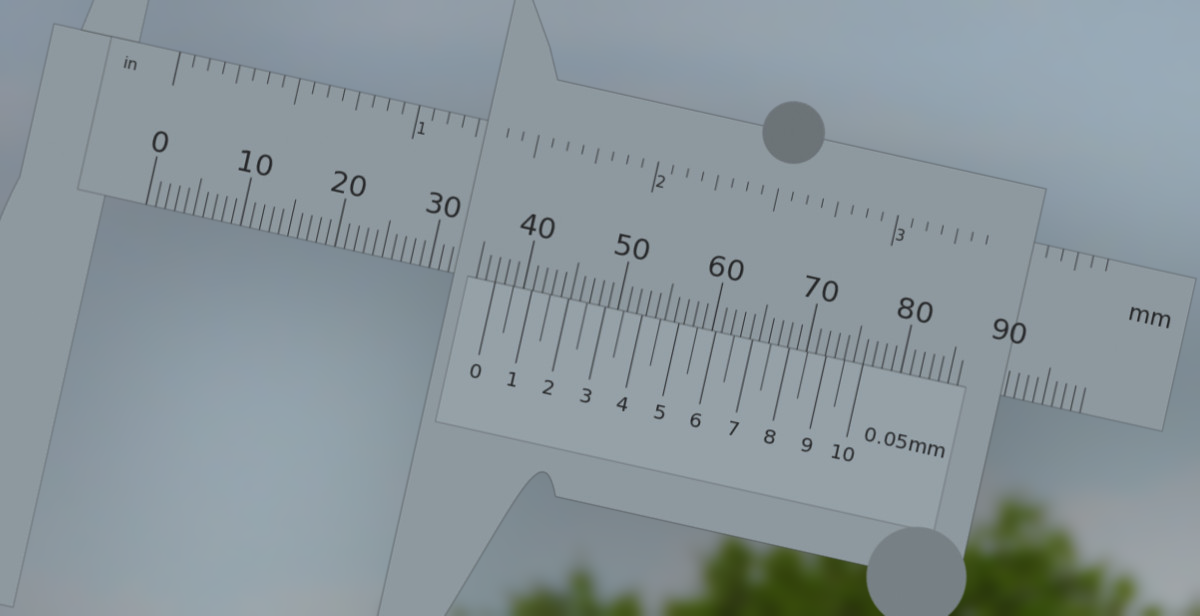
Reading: 37.0,mm
